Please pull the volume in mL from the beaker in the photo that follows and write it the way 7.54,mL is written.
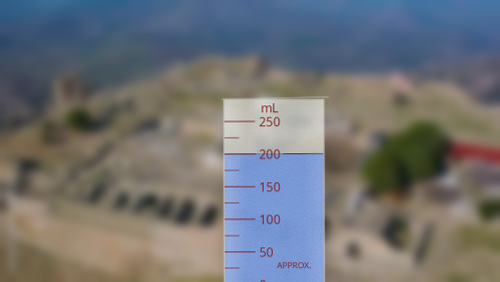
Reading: 200,mL
